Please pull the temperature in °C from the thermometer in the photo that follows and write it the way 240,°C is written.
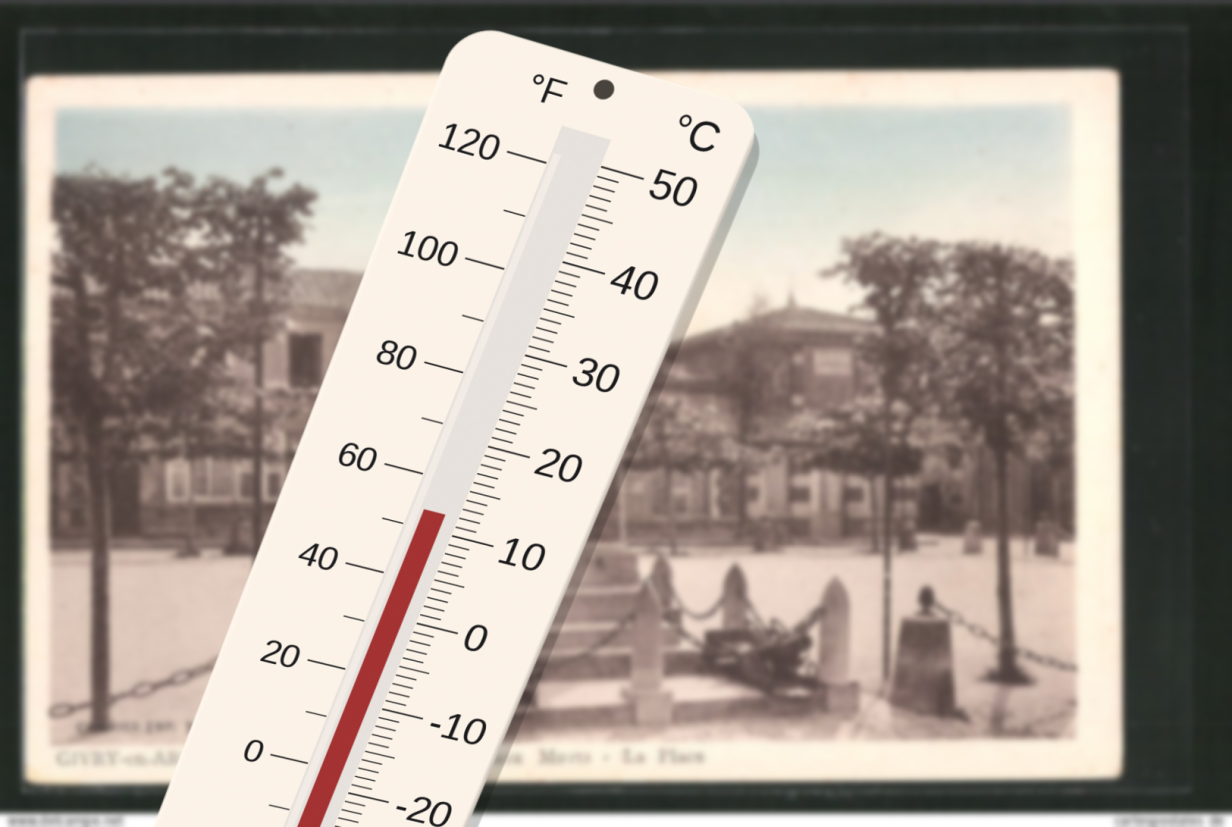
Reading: 12,°C
